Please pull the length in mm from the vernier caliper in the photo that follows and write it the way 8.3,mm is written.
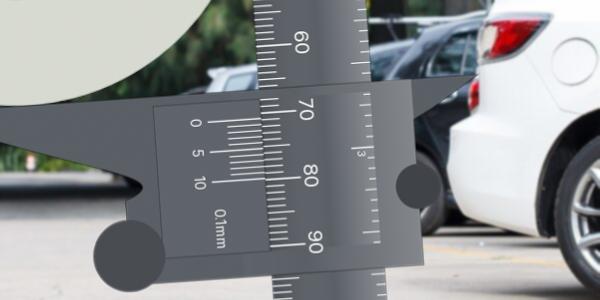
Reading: 70.8,mm
